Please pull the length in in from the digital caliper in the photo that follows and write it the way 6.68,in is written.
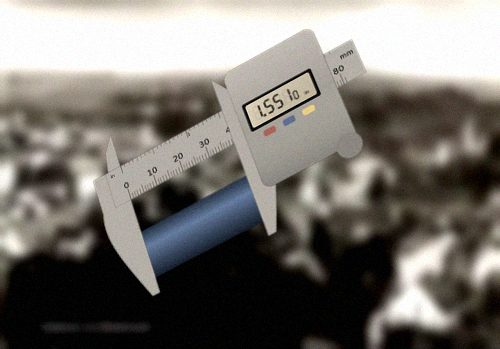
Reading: 1.5510,in
